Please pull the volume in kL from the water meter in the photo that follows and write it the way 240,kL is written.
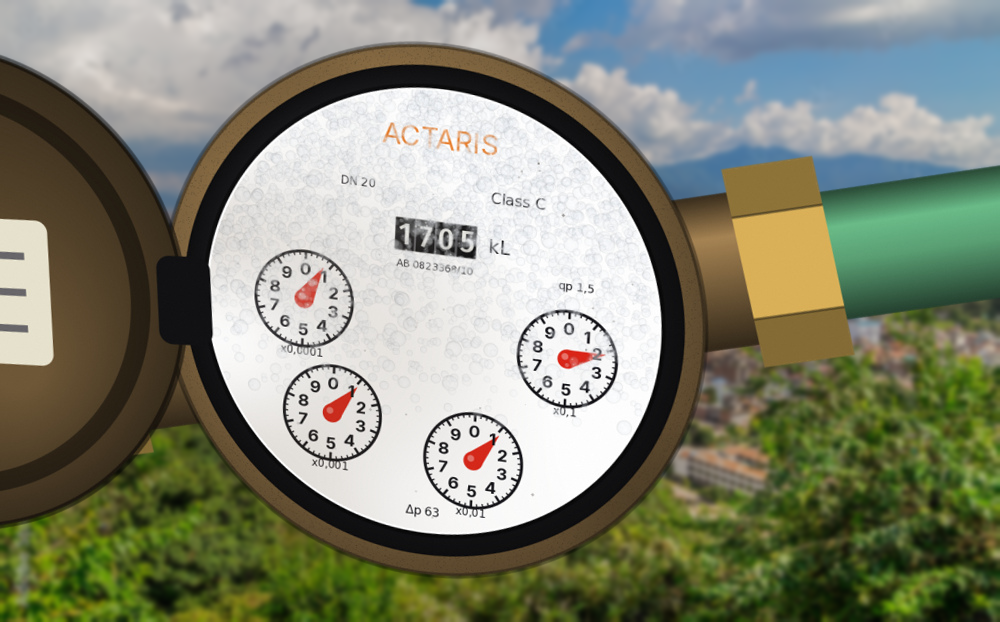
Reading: 1705.2110,kL
